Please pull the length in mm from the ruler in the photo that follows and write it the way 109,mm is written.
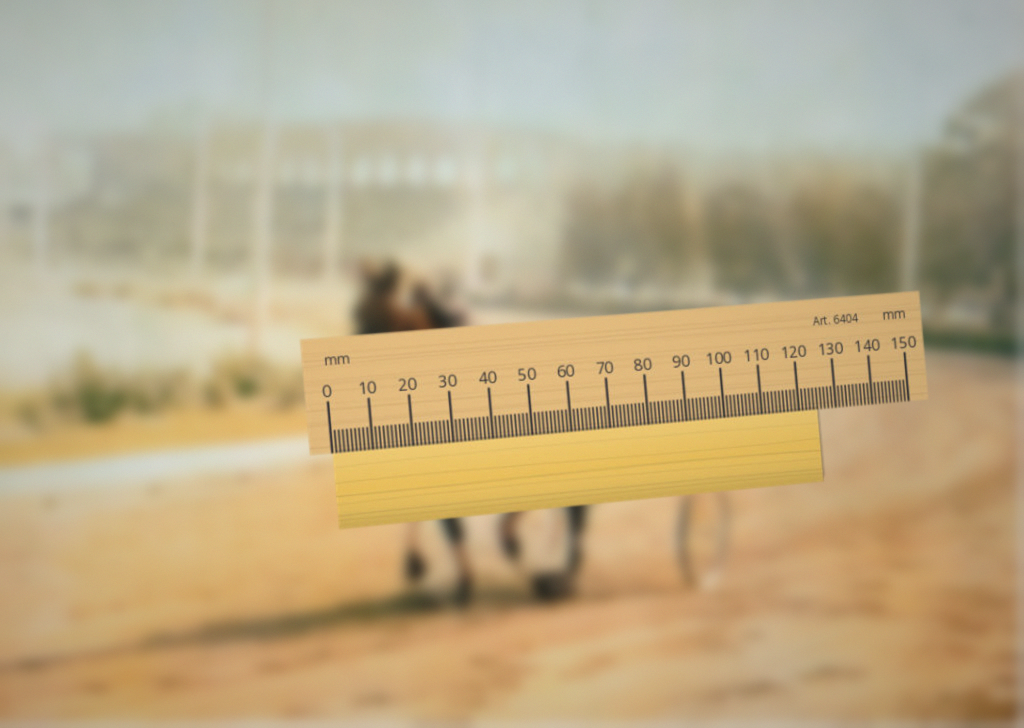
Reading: 125,mm
